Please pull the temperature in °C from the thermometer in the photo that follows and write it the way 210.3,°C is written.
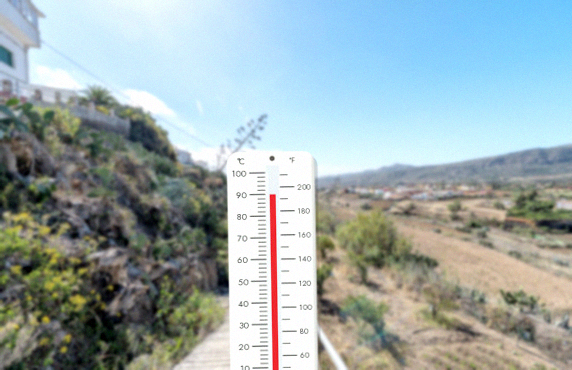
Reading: 90,°C
